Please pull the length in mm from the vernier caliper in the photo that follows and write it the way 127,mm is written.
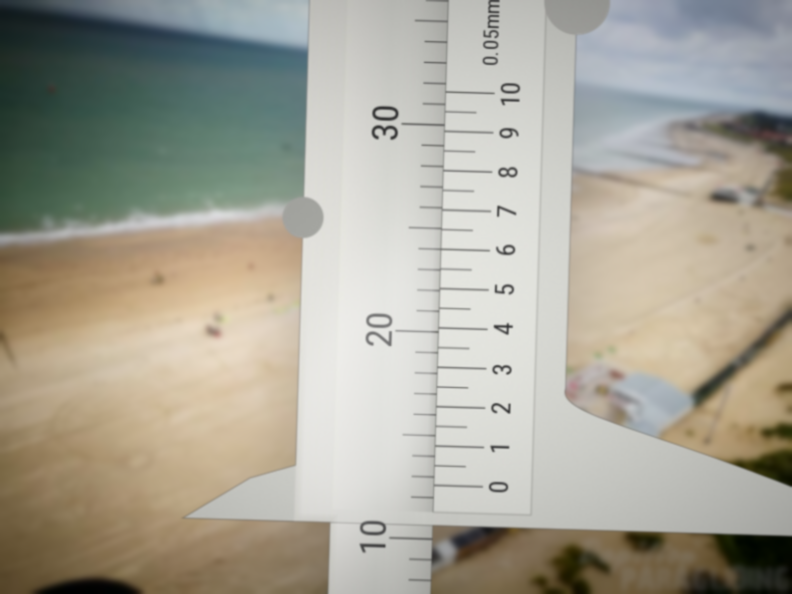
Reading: 12.6,mm
